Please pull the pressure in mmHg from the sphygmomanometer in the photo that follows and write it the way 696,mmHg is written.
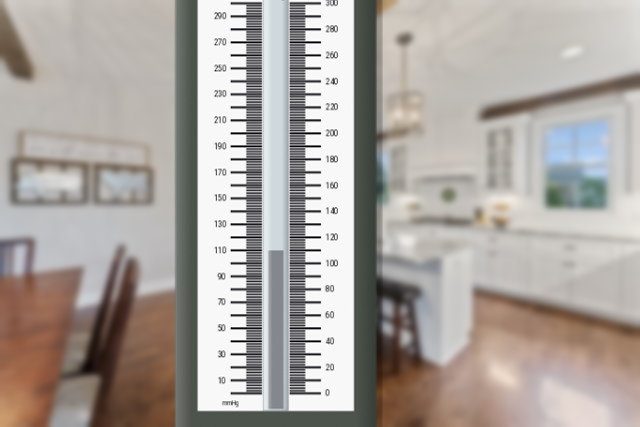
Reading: 110,mmHg
